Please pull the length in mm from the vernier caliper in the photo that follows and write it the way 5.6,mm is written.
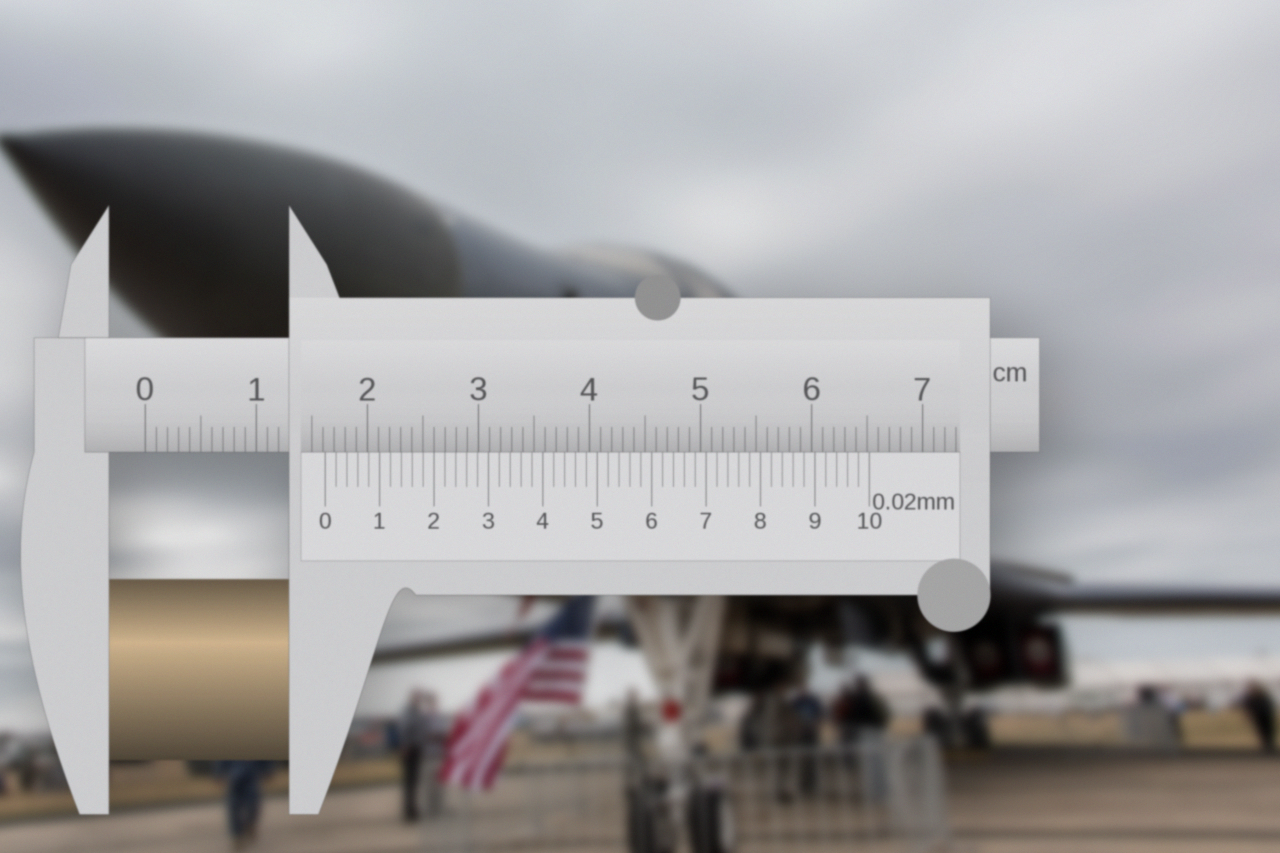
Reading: 16.2,mm
